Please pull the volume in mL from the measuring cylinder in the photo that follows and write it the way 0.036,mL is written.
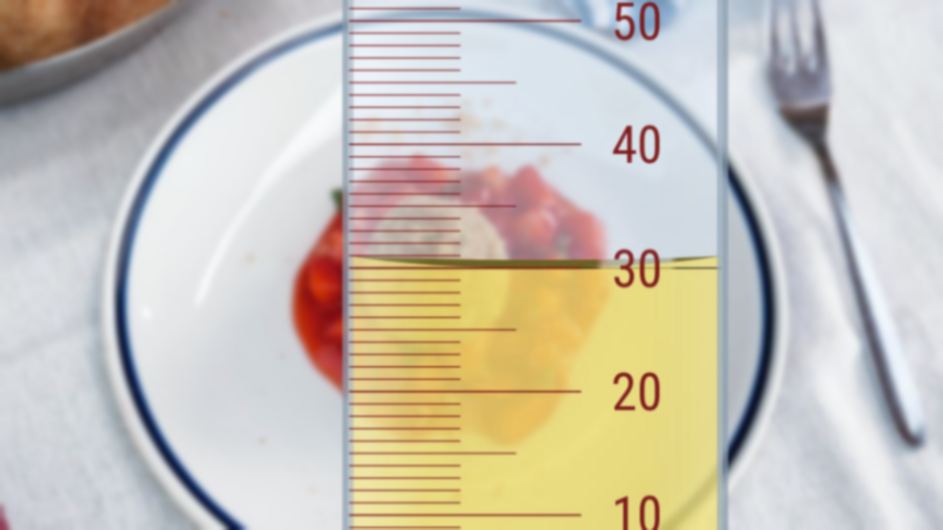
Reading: 30,mL
